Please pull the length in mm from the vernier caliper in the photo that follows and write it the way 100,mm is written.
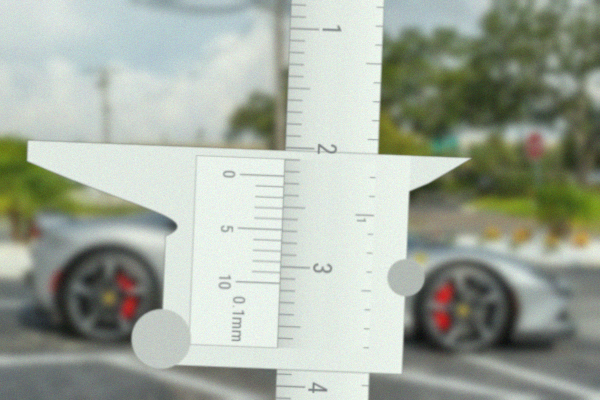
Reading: 22.4,mm
